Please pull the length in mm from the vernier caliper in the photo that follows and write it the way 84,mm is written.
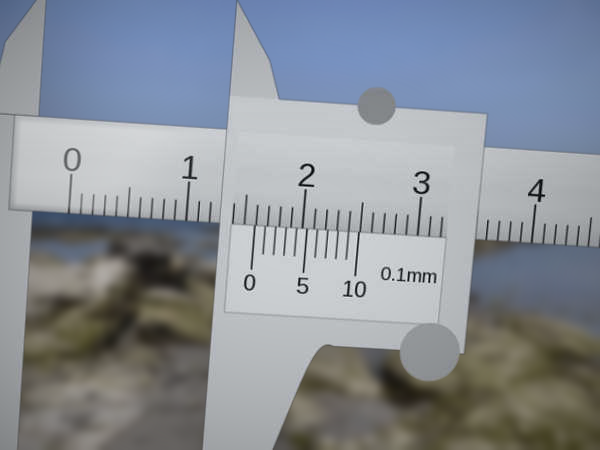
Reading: 15.9,mm
